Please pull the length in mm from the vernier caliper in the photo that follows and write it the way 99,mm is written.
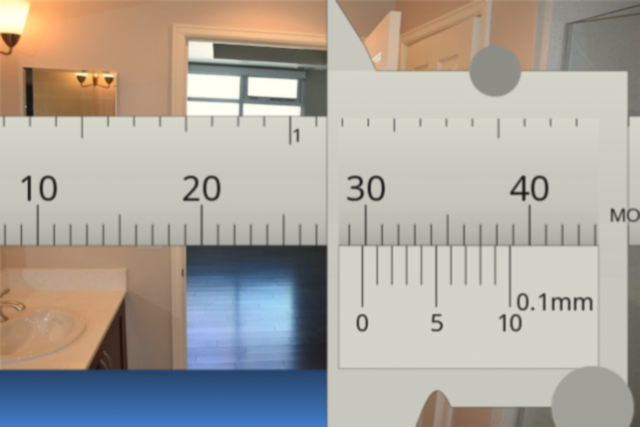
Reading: 29.8,mm
